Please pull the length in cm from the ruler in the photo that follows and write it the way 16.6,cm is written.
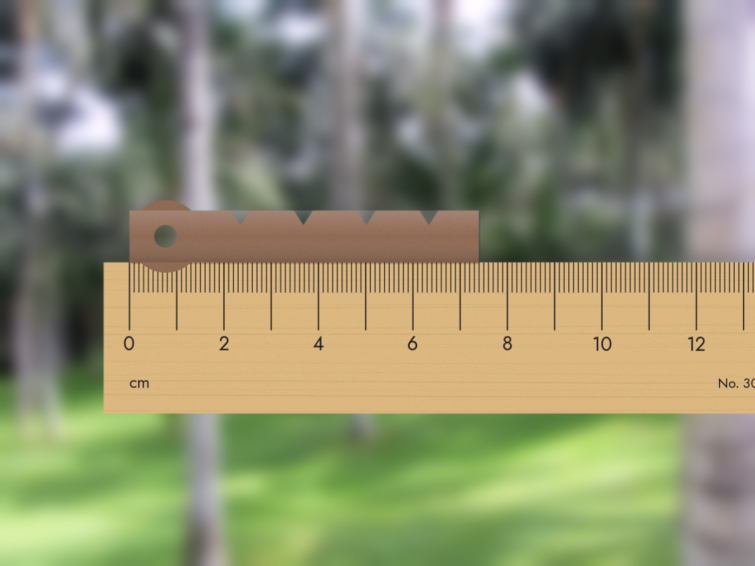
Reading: 7.4,cm
